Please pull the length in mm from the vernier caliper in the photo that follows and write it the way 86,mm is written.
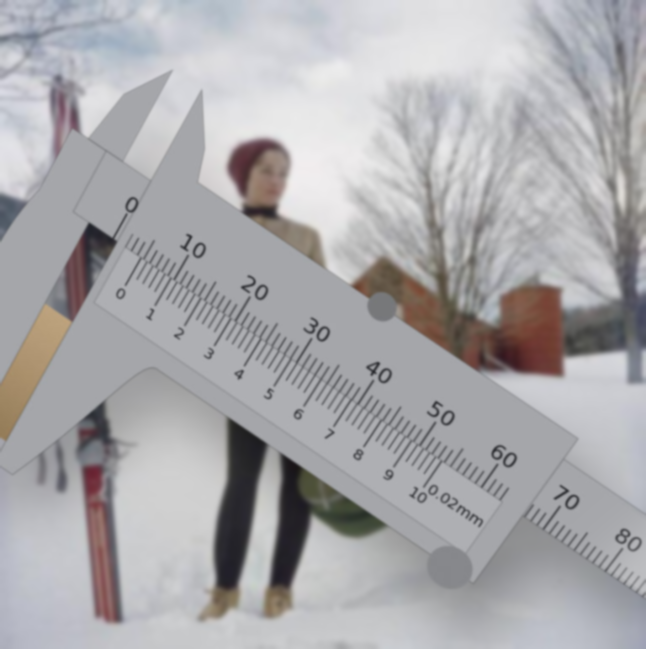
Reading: 4.6,mm
